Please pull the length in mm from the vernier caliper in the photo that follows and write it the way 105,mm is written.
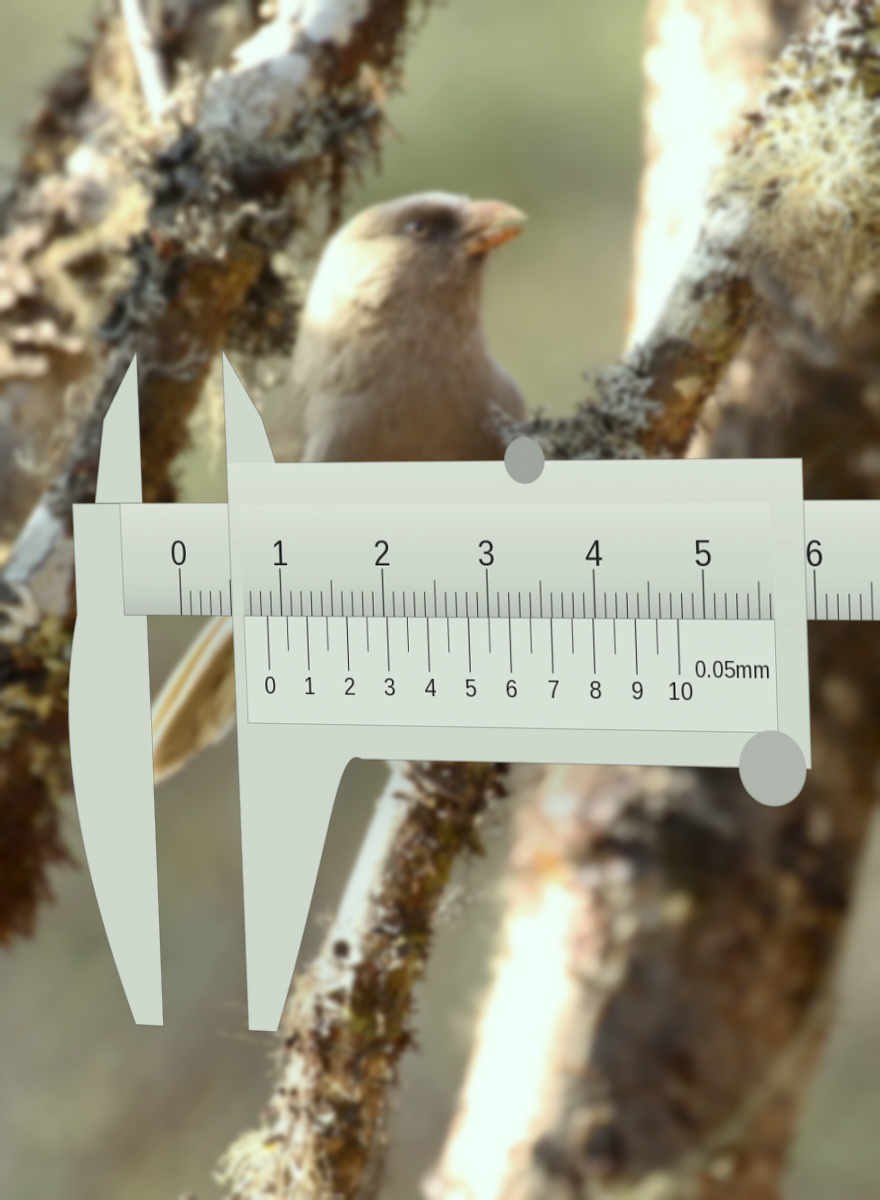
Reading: 8.6,mm
